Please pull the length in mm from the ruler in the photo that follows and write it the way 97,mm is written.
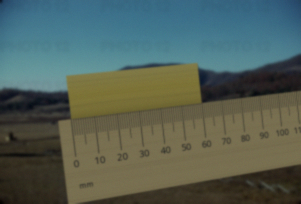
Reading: 60,mm
